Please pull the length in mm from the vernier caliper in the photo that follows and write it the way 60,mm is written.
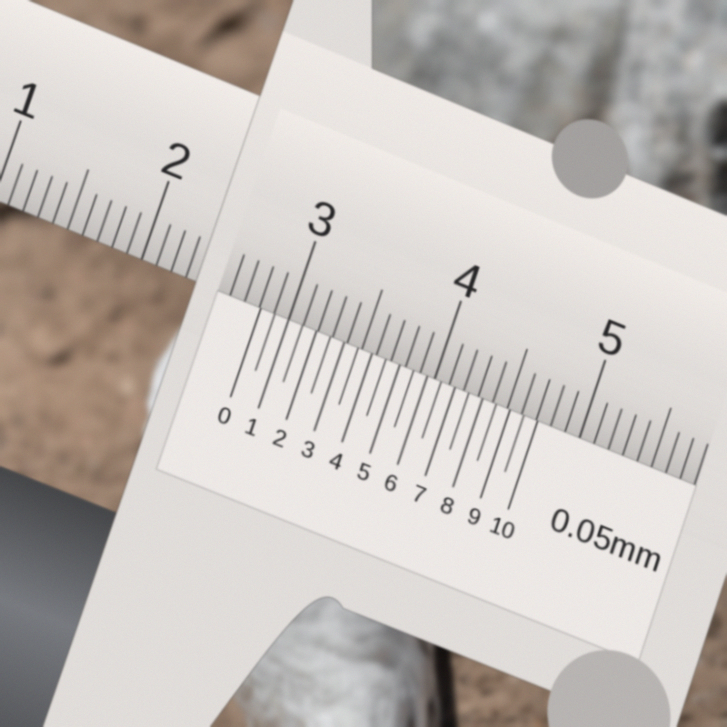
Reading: 28.1,mm
